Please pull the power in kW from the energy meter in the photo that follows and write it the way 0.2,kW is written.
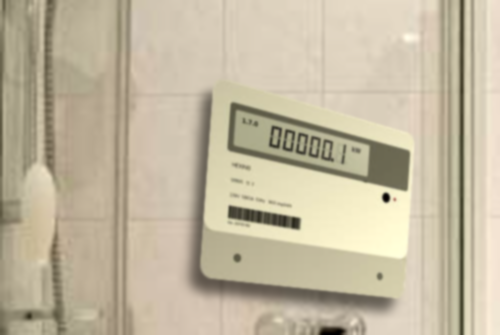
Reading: 0.1,kW
